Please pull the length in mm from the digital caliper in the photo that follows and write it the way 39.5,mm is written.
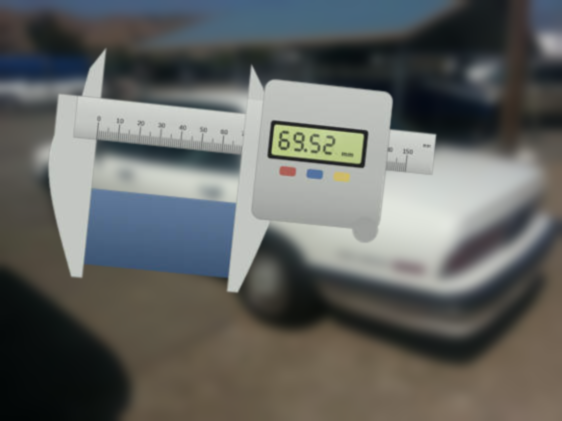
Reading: 69.52,mm
